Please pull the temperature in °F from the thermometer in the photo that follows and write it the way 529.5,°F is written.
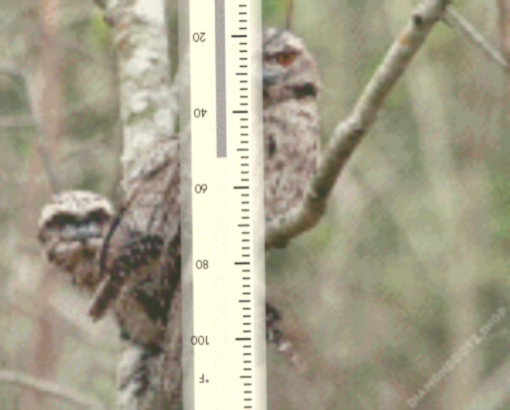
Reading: 52,°F
